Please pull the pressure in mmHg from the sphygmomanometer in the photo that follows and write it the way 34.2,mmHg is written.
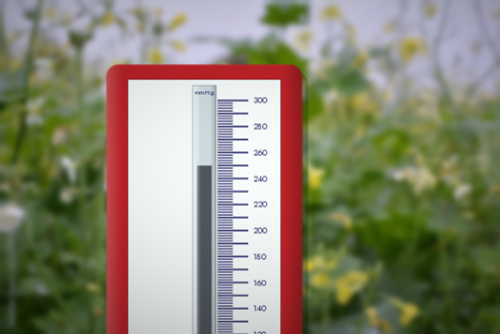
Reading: 250,mmHg
